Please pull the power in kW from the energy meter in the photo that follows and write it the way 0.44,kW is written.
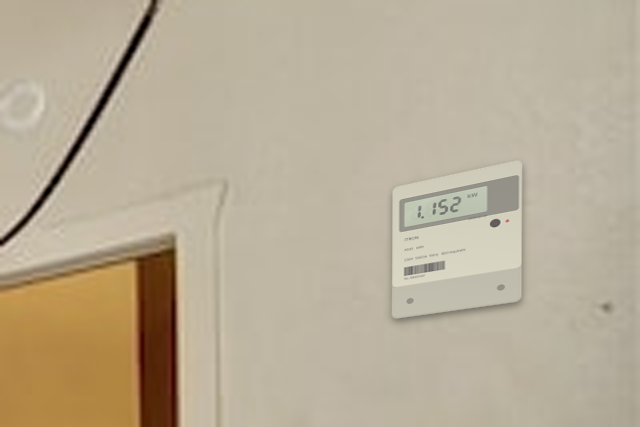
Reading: 1.152,kW
